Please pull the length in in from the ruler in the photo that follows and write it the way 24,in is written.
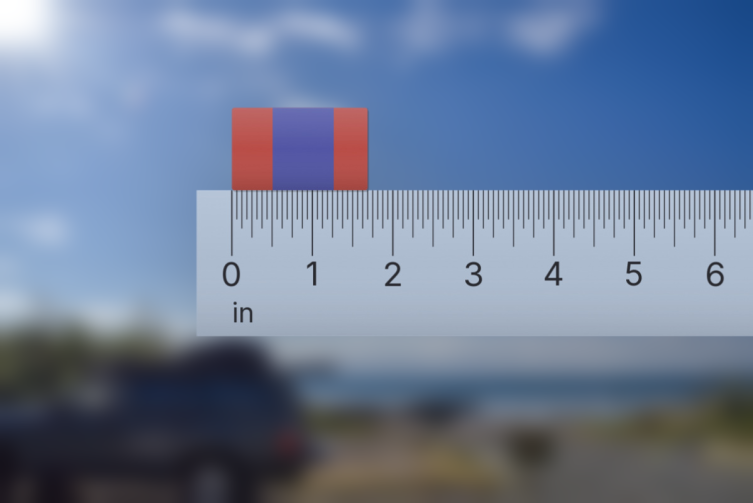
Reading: 1.6875,in
